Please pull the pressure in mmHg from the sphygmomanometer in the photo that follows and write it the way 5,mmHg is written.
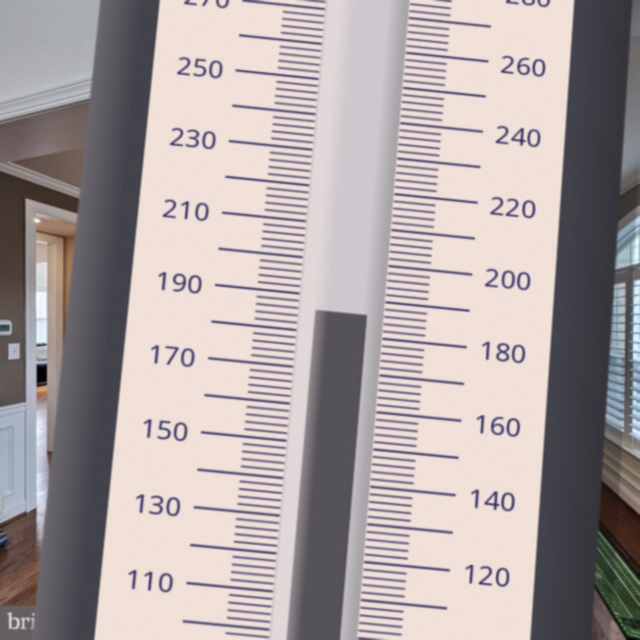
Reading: 186,mmHg
